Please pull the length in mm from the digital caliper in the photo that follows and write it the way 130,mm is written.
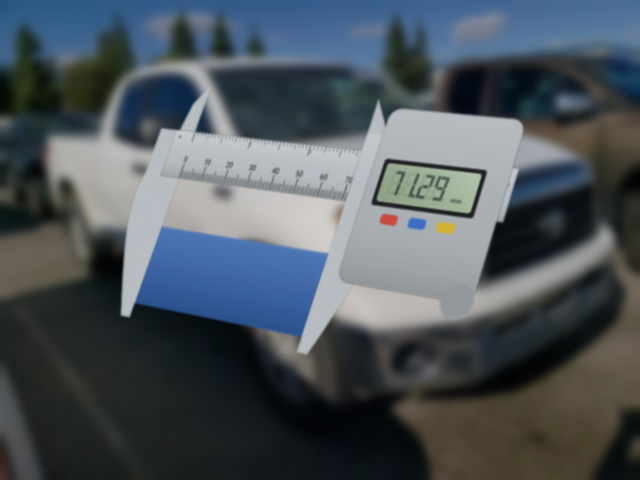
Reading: 71.29,mm
